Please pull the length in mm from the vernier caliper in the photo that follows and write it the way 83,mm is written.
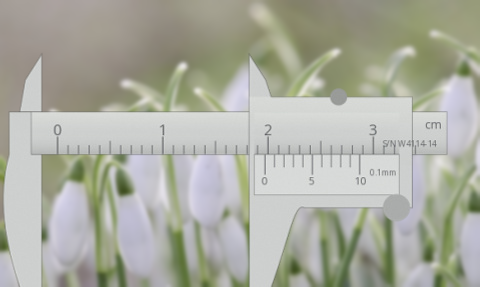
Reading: 19.7,mm
